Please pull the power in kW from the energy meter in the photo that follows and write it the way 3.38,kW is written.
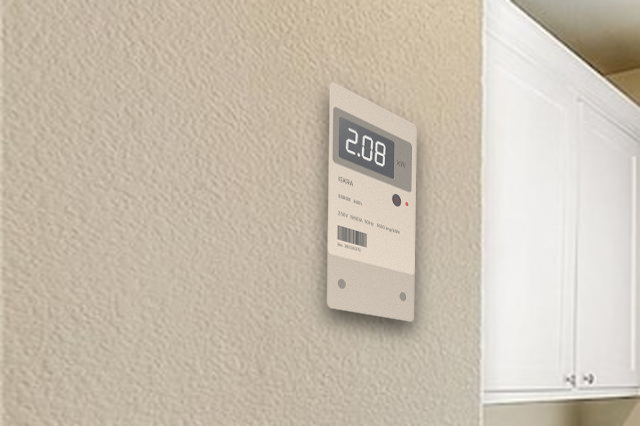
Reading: 2.08,kW
